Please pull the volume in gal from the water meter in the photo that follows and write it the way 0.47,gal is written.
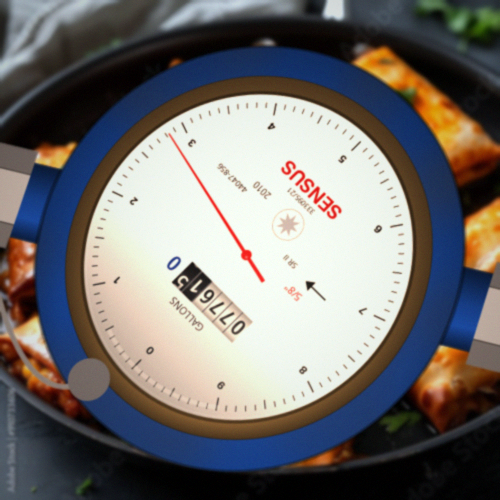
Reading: 776152.8,gal
